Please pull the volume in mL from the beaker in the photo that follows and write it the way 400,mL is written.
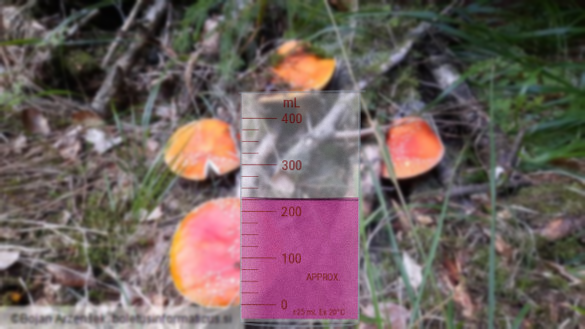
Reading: 225,mL
